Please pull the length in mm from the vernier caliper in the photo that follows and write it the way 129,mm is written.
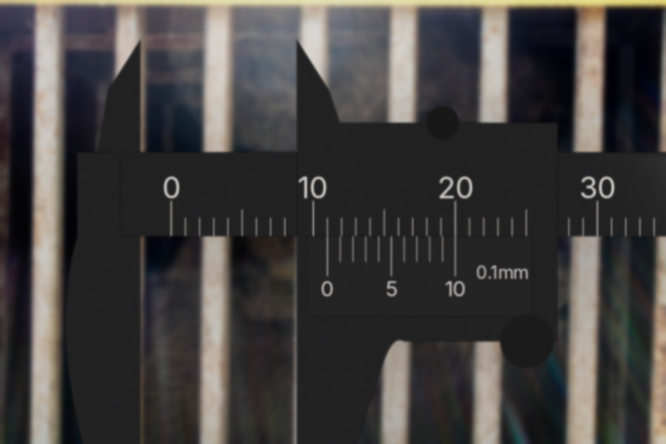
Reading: 11.0,mm
